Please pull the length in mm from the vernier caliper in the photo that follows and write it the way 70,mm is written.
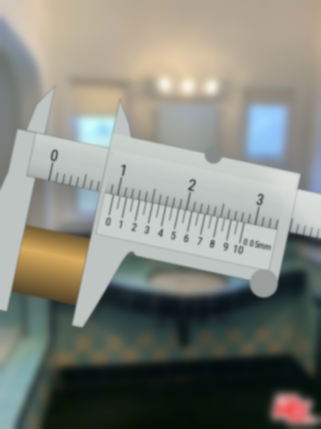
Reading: 9.4,mm
